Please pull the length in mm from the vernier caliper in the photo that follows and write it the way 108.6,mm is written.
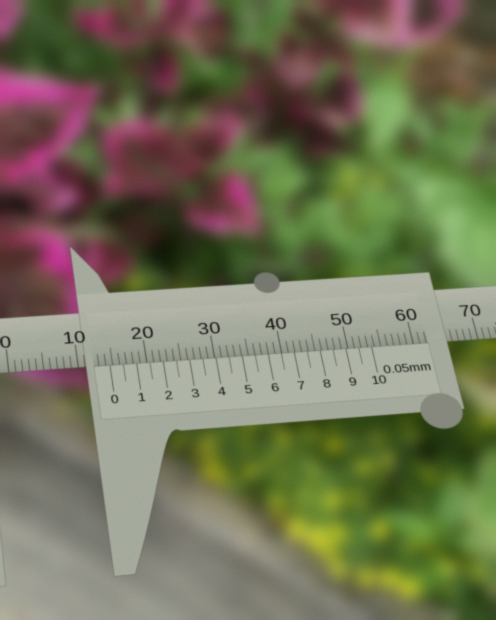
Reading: 14.6,mm
